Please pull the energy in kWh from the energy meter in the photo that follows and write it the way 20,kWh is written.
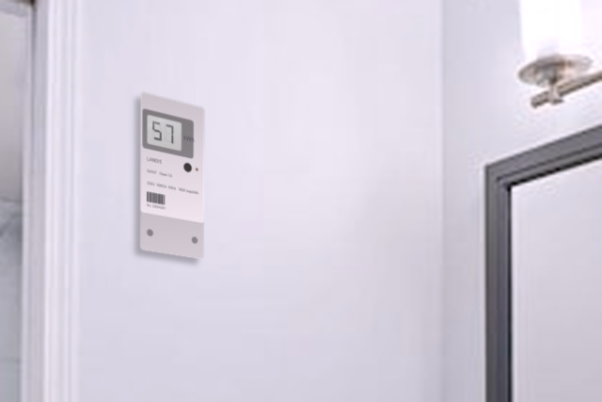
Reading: 57,kWh
